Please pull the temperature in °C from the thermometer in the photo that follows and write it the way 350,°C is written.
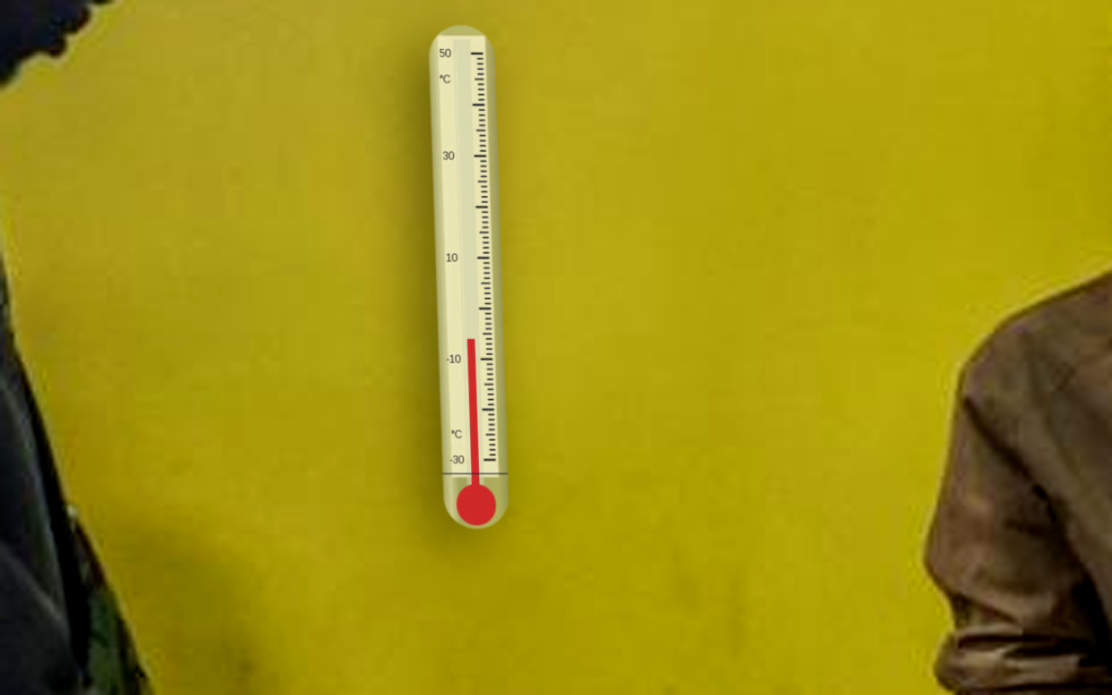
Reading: -6,°C
